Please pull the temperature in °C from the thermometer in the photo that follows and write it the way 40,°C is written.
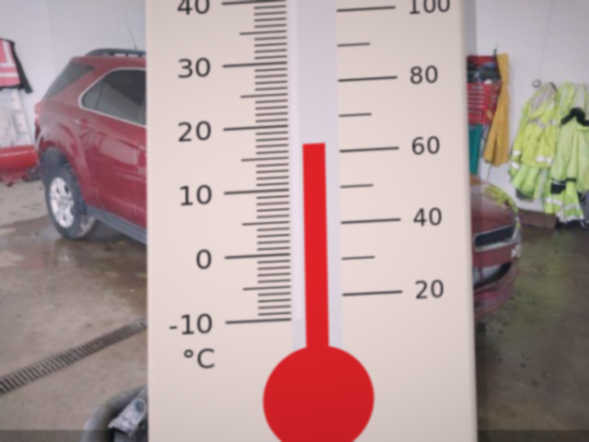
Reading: 17,°C
